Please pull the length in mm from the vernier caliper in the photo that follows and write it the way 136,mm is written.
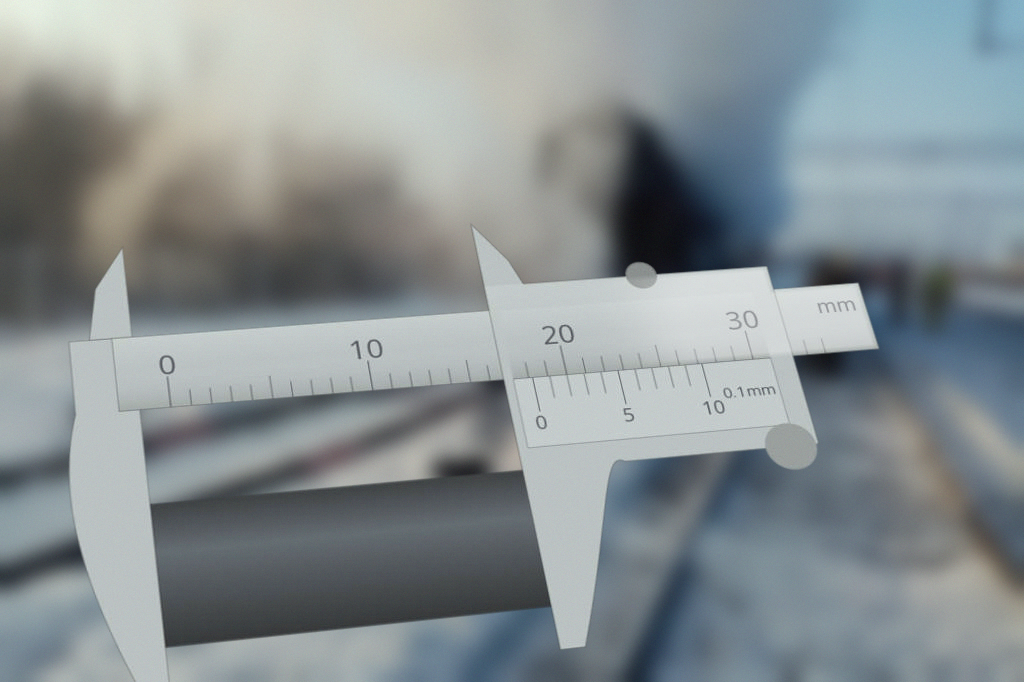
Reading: 18.2,mm
